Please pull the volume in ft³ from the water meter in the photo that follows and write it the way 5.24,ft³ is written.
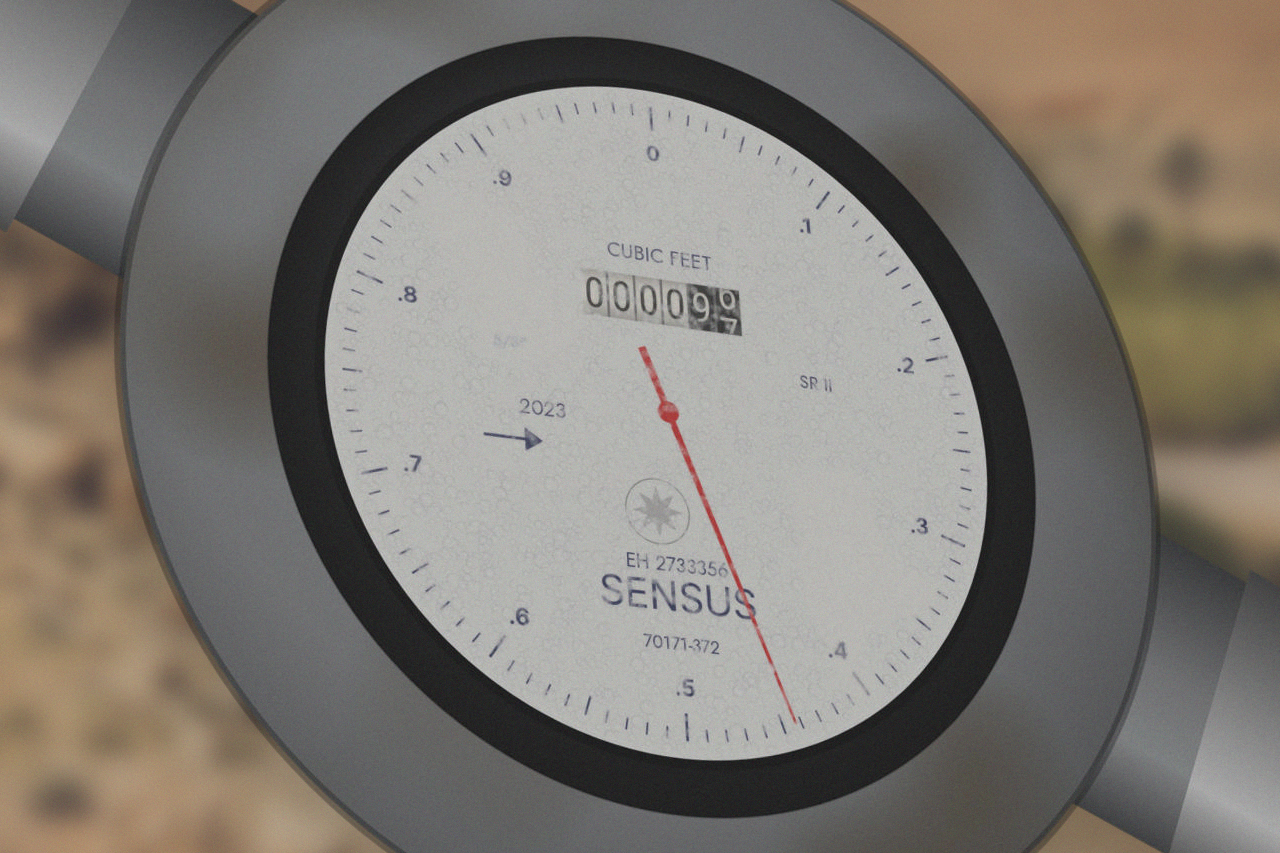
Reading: 96.44,ft³
